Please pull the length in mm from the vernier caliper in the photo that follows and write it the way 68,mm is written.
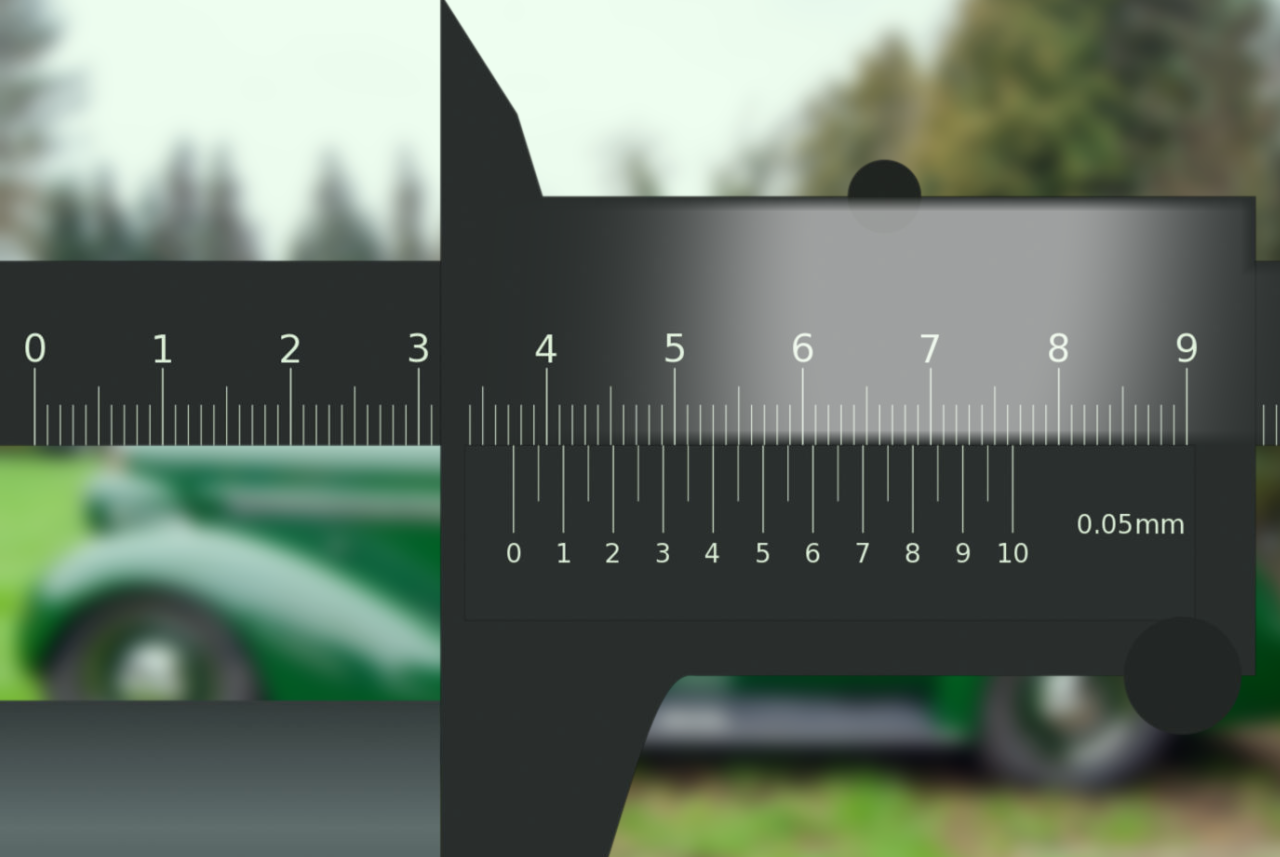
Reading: 37.4,mm
